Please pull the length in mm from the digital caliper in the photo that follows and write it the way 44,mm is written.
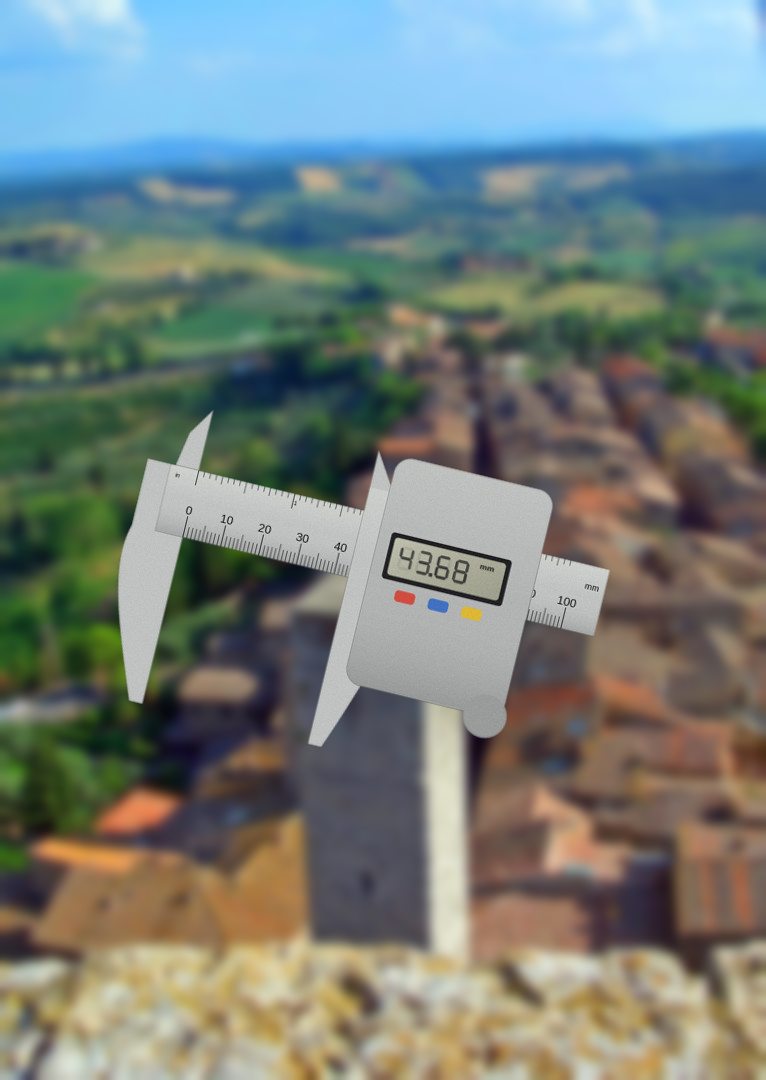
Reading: 43.68,mm
